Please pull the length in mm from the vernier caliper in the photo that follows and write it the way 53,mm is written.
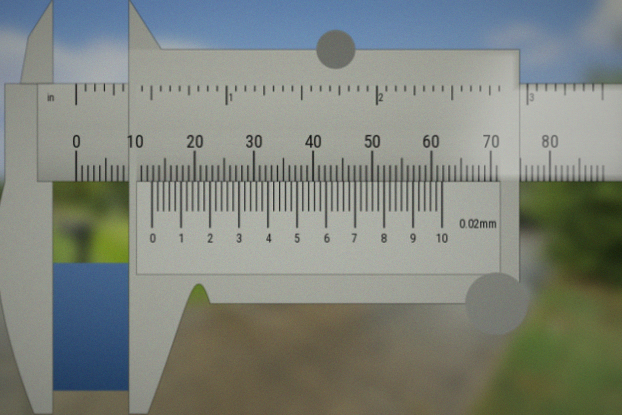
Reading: 12.8,mm
